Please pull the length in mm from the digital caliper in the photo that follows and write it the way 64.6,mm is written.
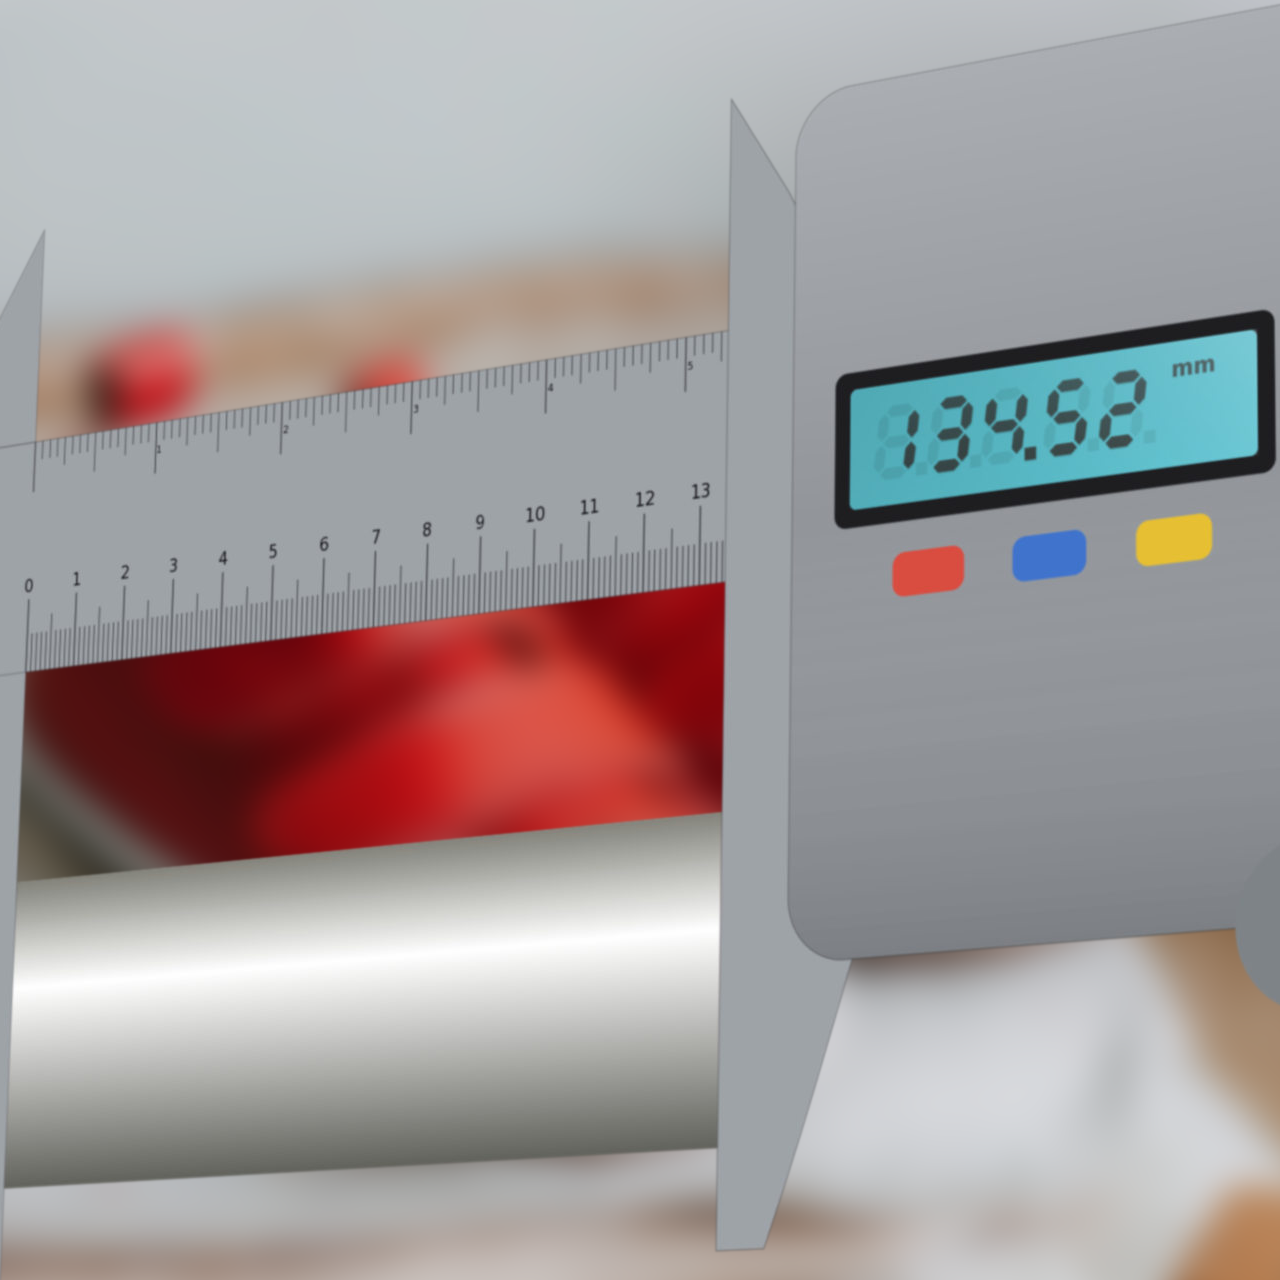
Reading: 134.52,mm
